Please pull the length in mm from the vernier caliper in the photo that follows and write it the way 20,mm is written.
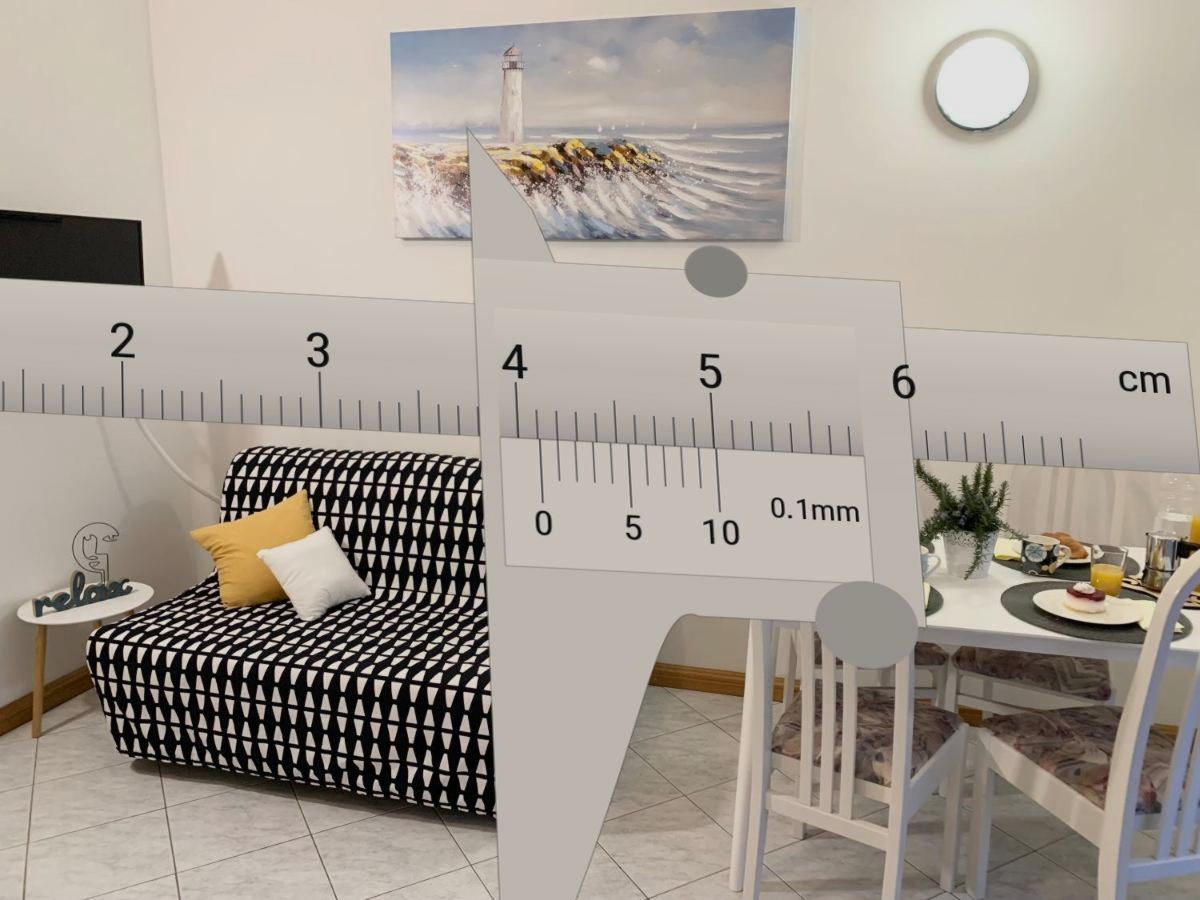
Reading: 41.1,mm
